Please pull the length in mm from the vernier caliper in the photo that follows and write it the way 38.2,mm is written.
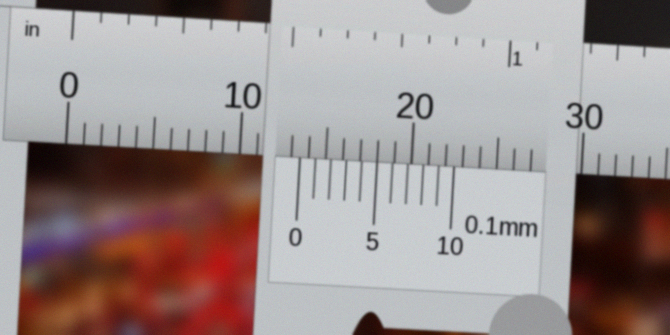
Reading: 13.5,mm
